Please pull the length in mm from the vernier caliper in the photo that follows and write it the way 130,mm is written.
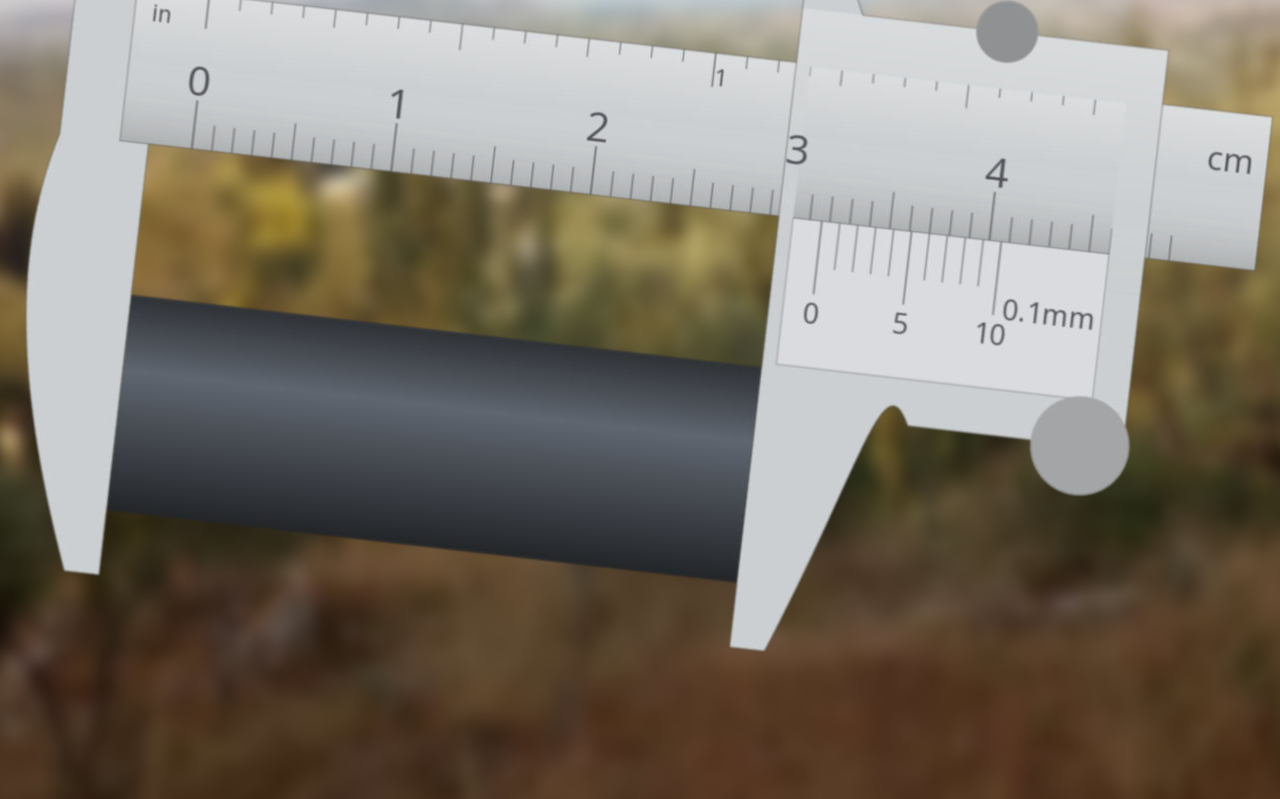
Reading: 31.6,mm
